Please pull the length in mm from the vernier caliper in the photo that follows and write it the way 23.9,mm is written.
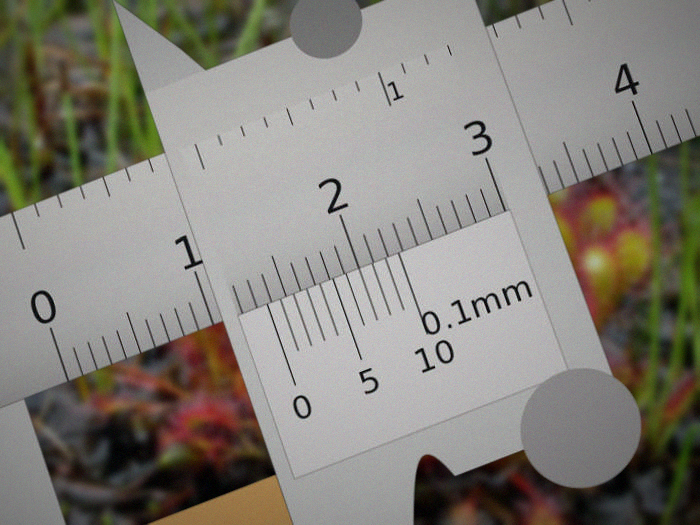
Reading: 13.7,mm
